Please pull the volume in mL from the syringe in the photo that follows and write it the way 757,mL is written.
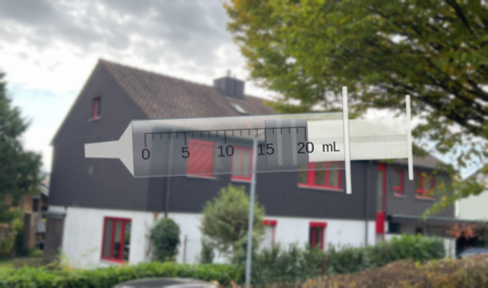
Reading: 15,mL
